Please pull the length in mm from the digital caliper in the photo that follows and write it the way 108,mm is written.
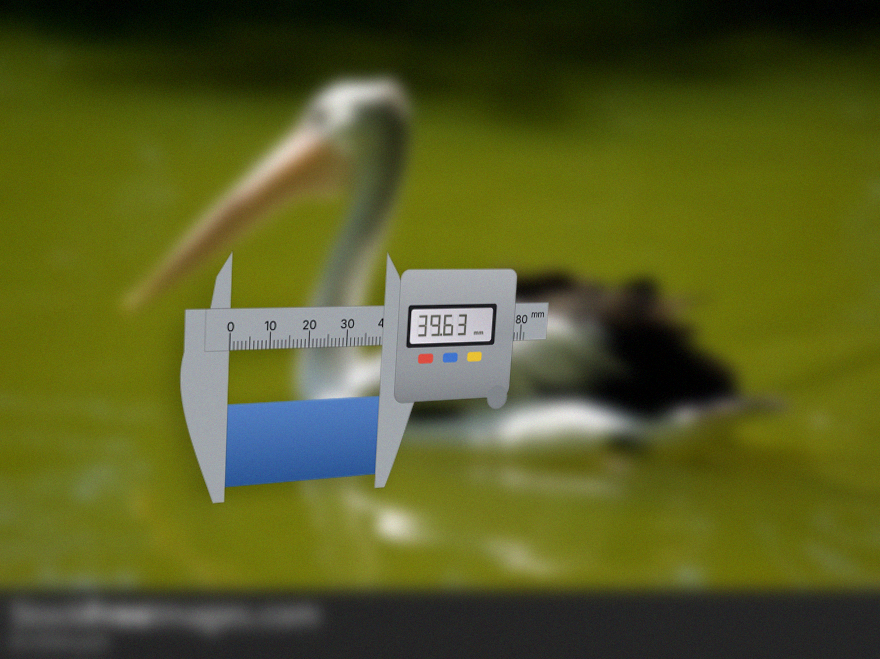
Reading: 39.63,mm
